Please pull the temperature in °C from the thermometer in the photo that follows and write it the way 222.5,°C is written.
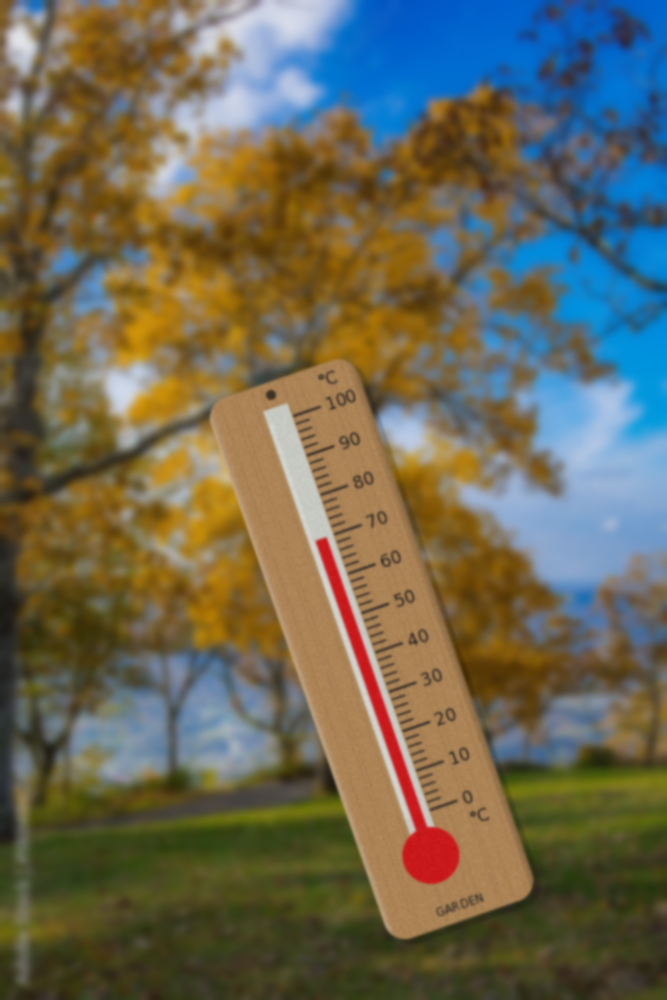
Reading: 70,°C
